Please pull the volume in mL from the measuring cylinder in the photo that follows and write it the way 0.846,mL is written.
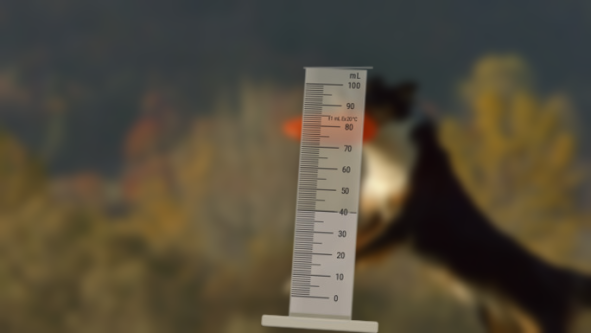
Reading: 40,mL
